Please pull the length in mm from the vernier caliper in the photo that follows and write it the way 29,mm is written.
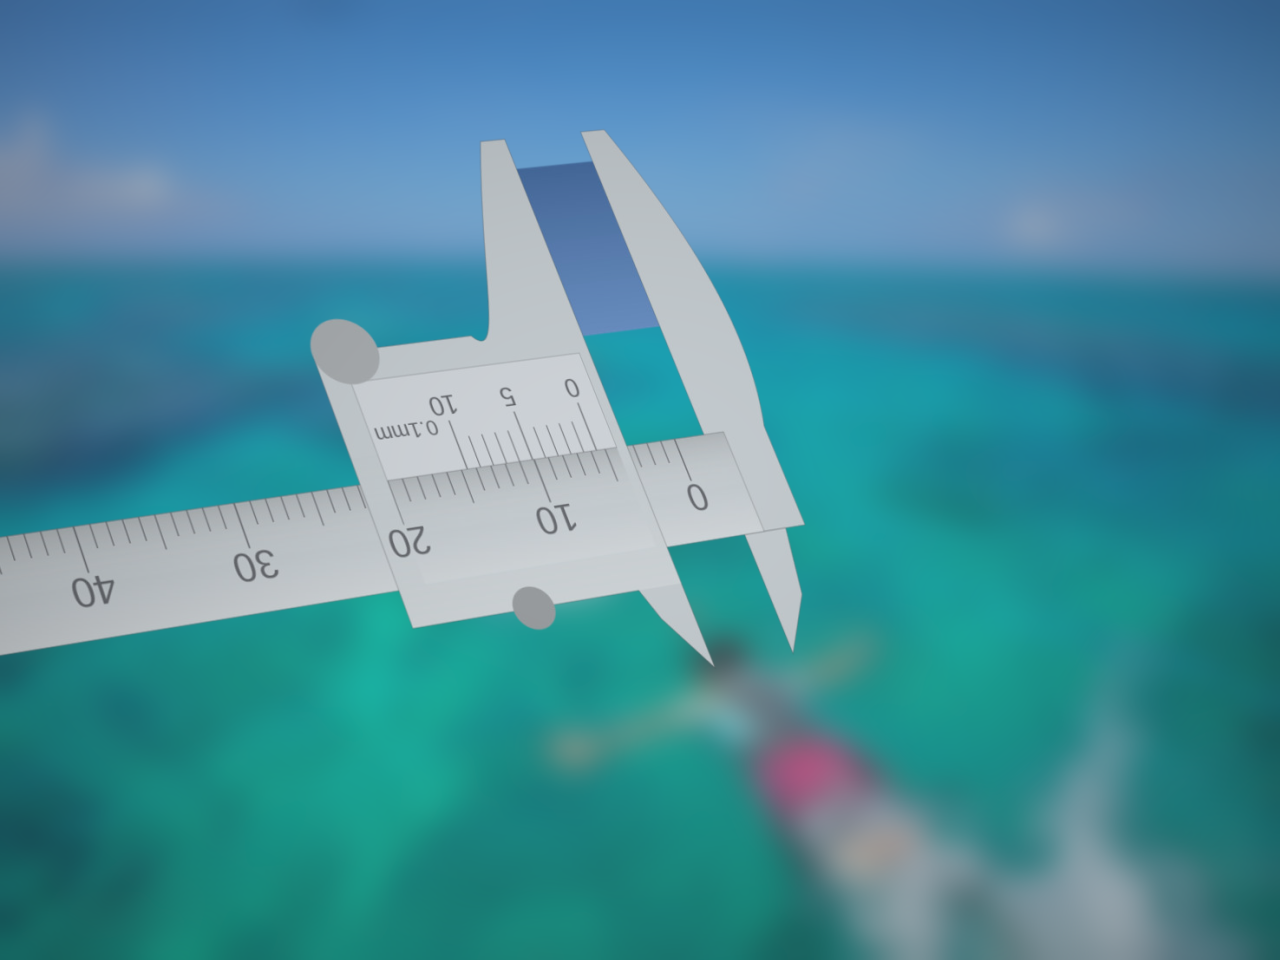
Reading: 5.6,mm
